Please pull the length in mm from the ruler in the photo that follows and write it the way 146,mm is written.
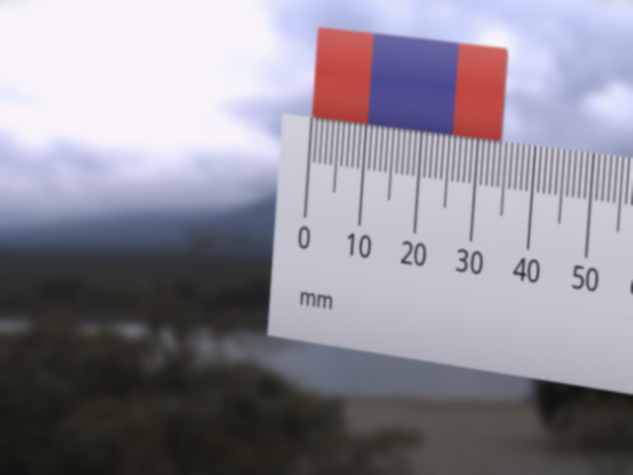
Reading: 34,mm
